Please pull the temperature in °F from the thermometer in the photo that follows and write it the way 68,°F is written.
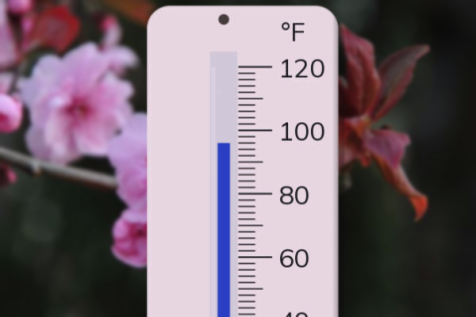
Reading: 96,°F
